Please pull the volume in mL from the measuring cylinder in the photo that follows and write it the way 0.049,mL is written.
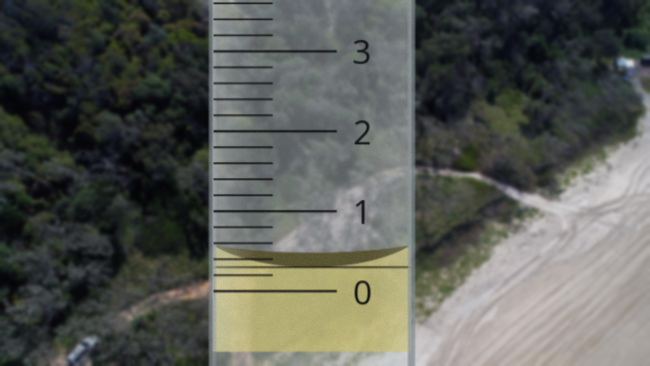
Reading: 0.3,mL
